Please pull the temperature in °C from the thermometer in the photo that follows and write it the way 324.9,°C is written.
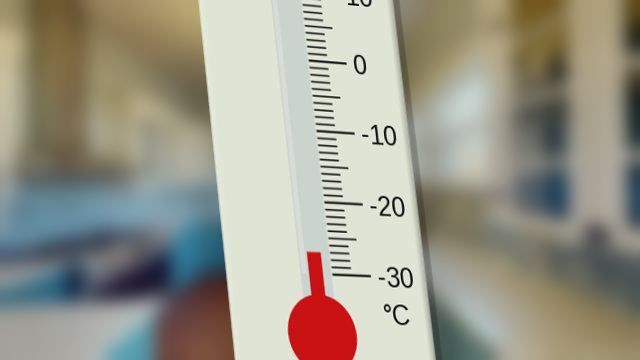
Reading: -27,°C
